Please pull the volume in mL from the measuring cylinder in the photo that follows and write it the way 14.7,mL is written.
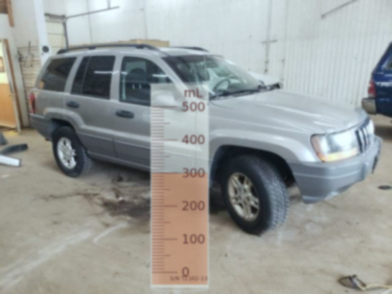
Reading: 300,mL
